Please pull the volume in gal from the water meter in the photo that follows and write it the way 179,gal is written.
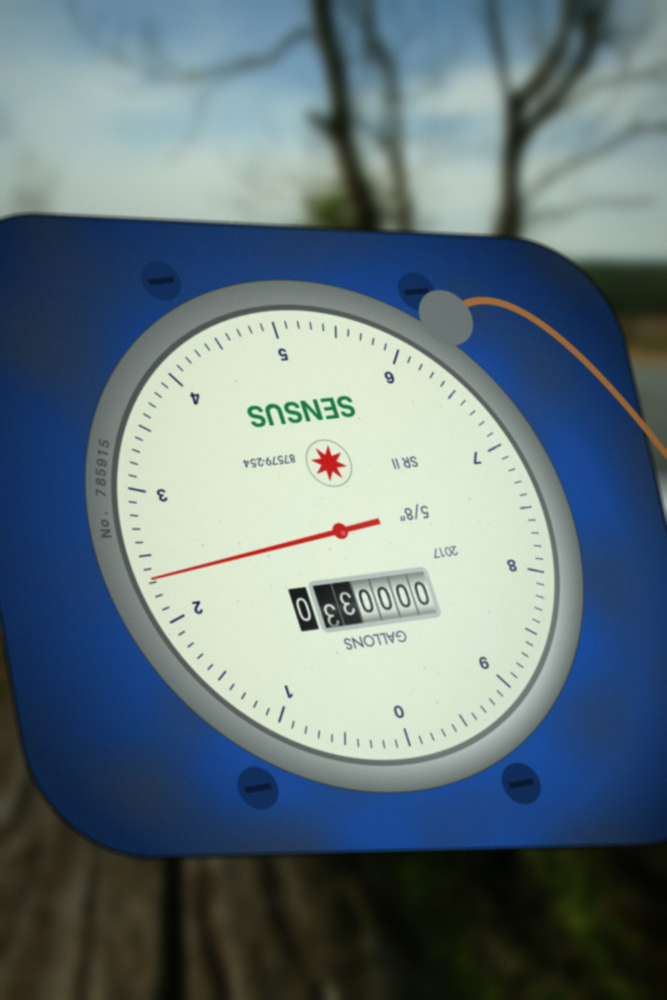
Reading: 332.3,gal
